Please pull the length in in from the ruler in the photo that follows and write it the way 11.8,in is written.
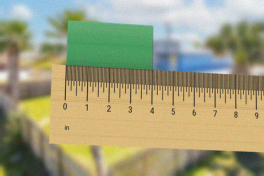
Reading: 4,in
